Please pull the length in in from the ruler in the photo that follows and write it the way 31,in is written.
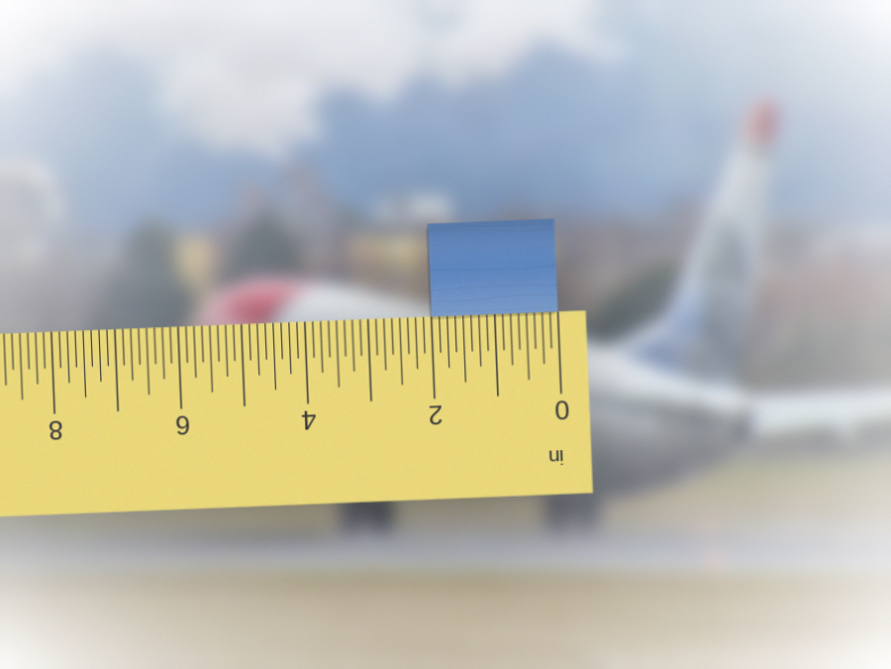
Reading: 2,in
